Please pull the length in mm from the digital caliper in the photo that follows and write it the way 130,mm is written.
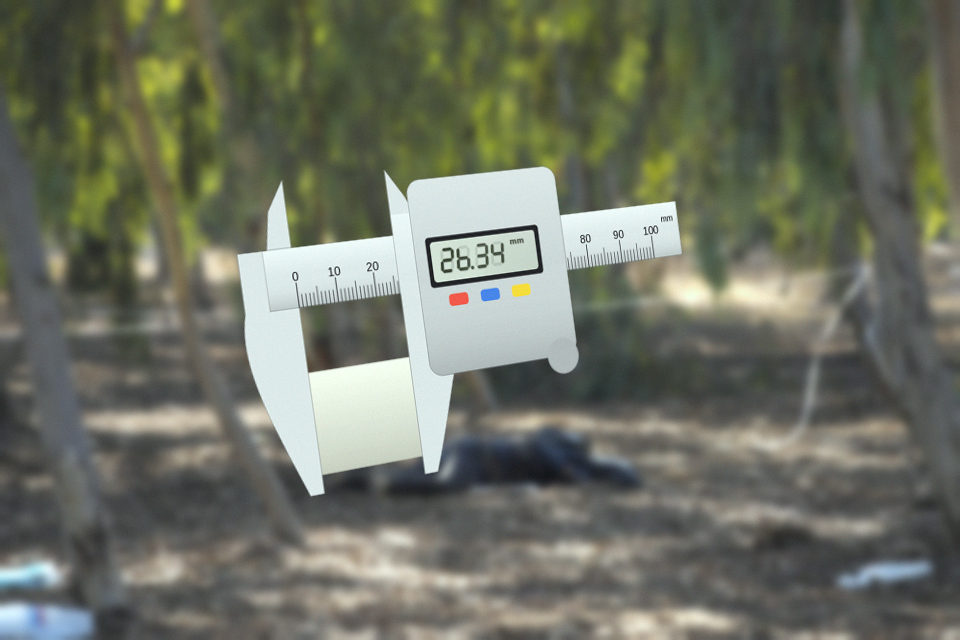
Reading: 26.34,mm
